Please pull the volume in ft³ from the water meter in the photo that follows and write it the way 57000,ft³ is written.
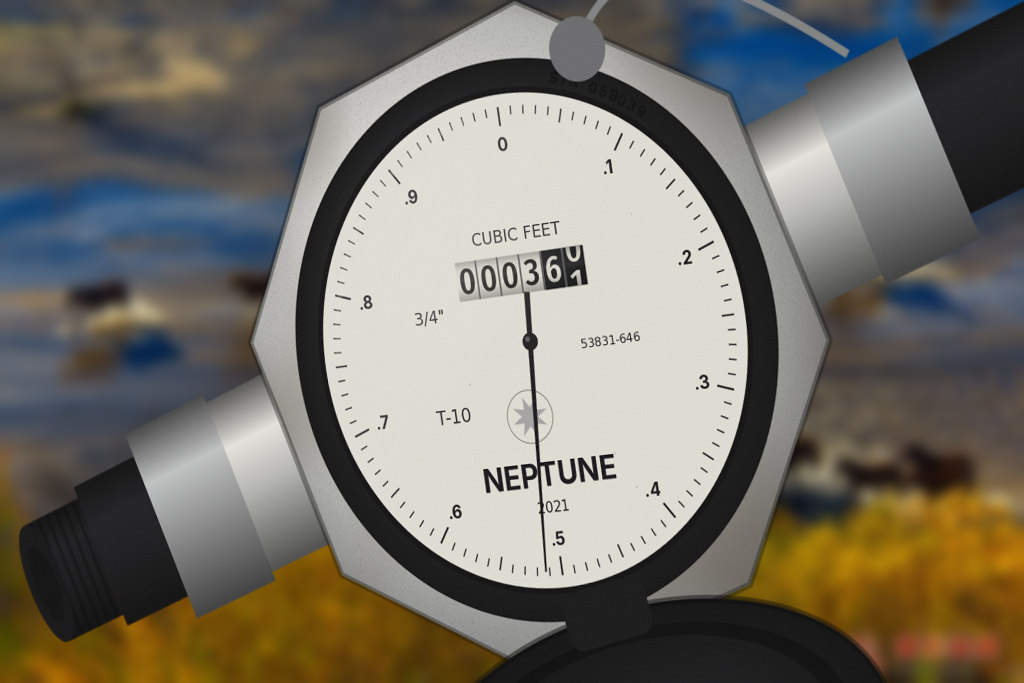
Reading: 360.51,ft³
